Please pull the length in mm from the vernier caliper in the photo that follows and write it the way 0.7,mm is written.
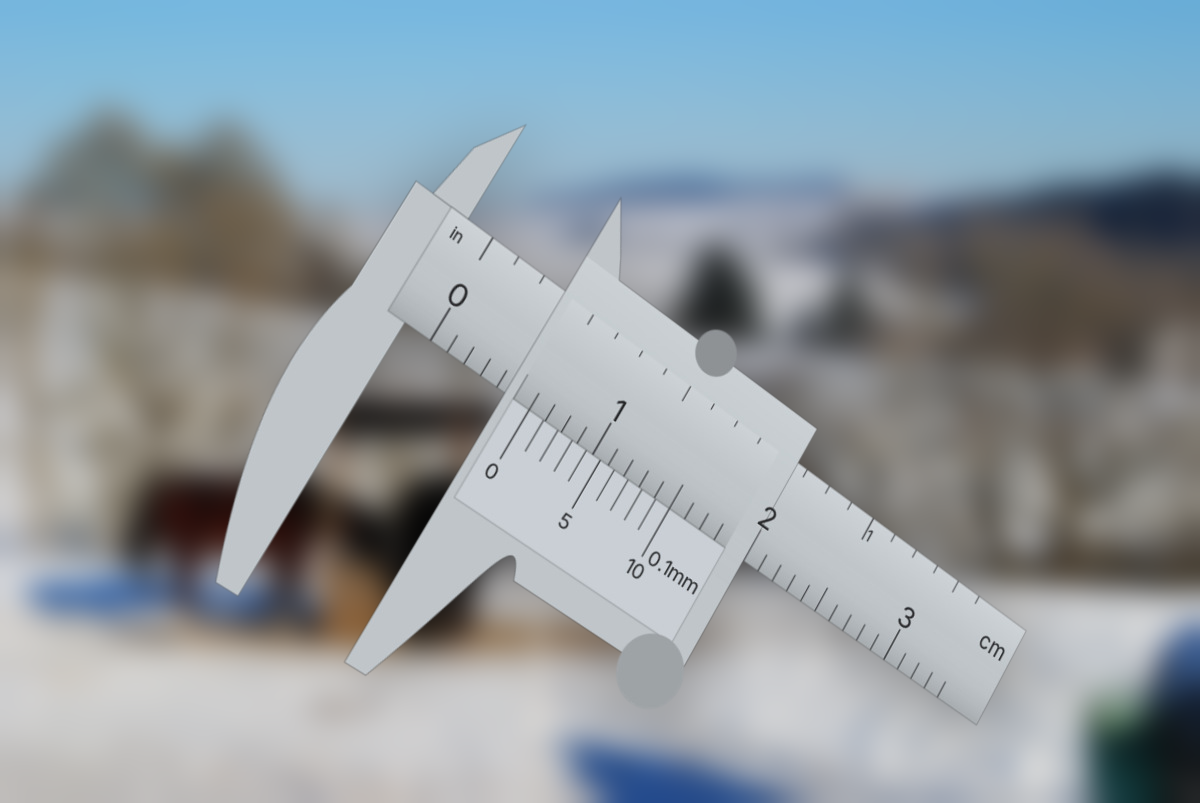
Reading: 6.0,mm
